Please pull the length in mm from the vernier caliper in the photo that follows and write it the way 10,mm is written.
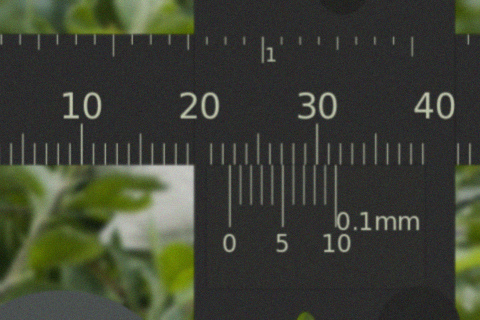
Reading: 22.6,mm
